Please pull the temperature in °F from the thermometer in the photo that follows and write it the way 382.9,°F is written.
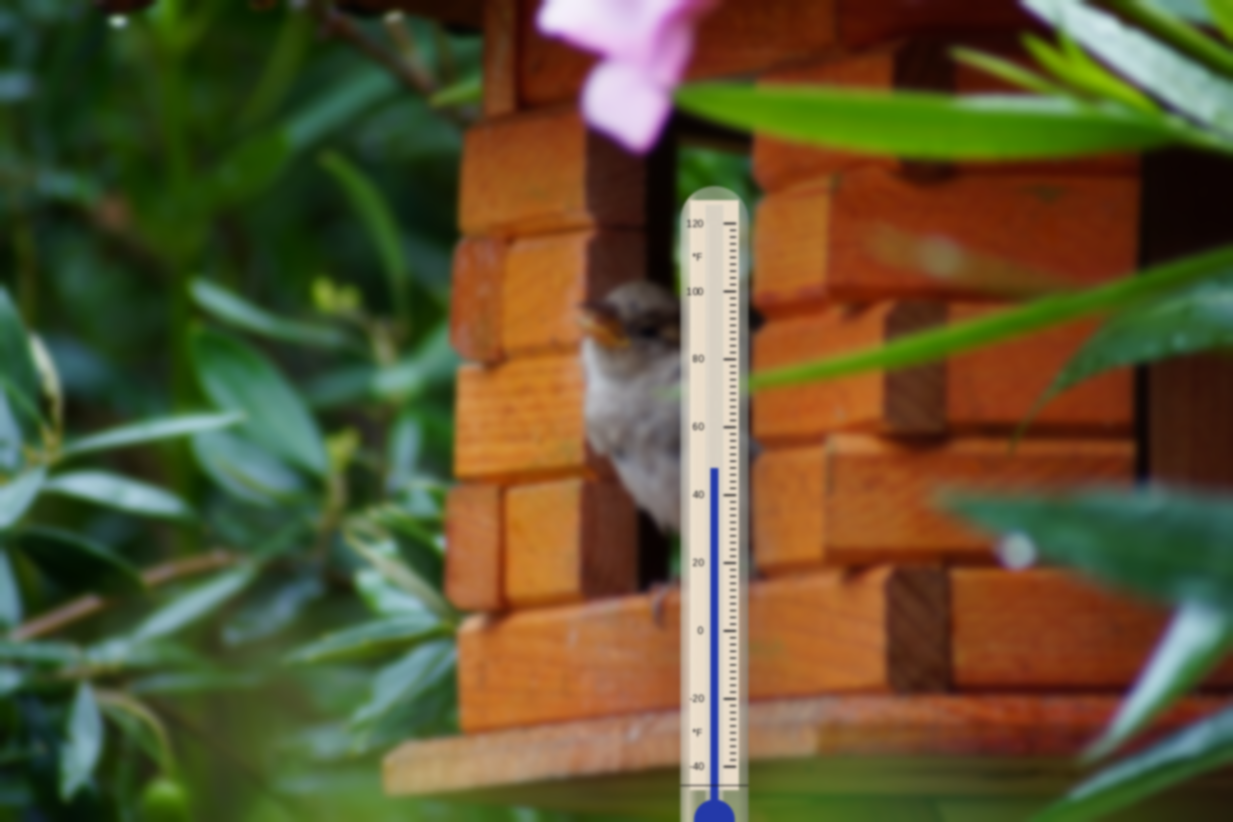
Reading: 48,°F
